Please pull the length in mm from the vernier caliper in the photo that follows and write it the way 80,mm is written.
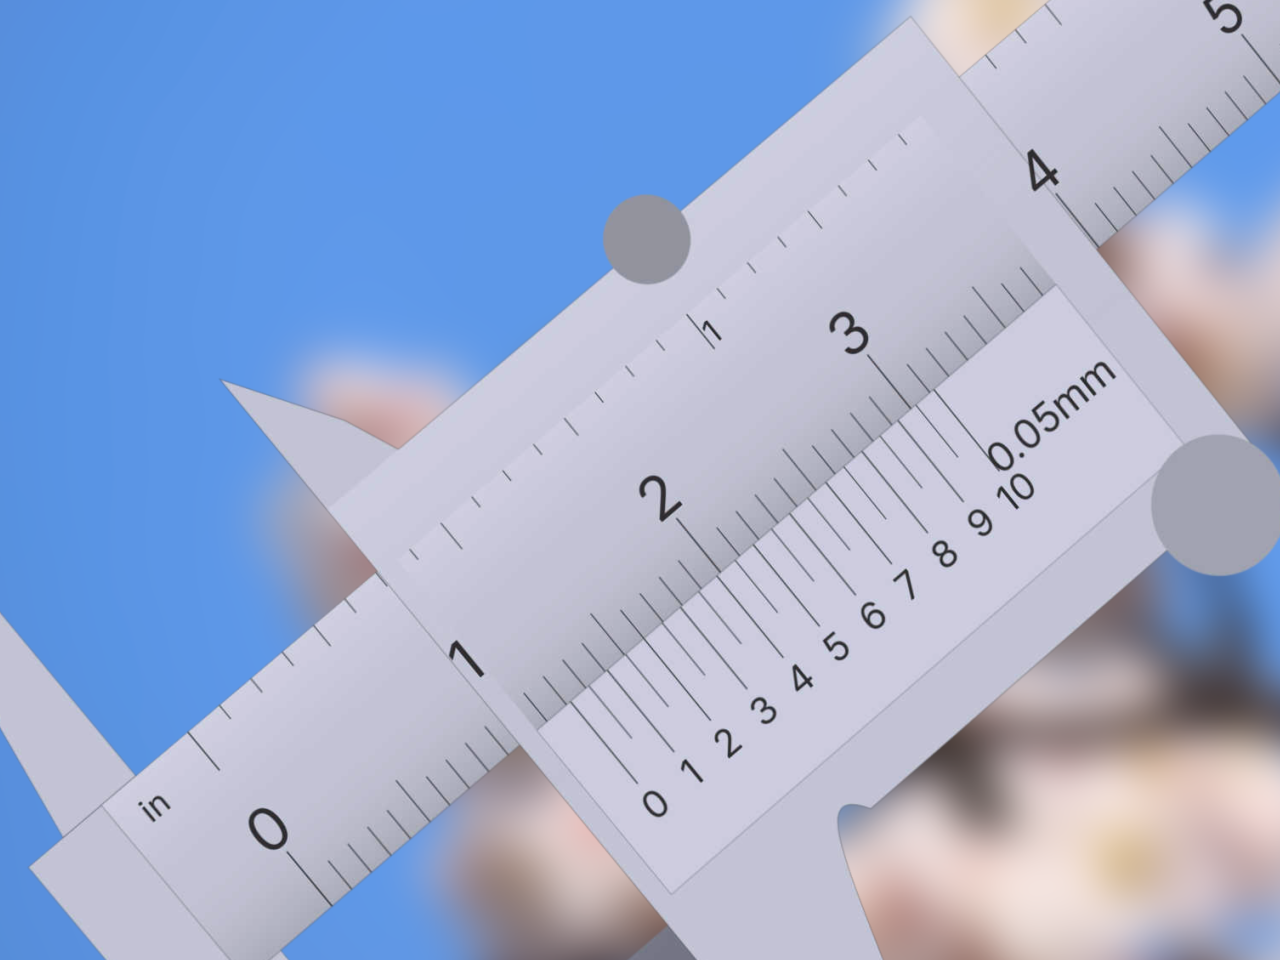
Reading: 12.2,mm
